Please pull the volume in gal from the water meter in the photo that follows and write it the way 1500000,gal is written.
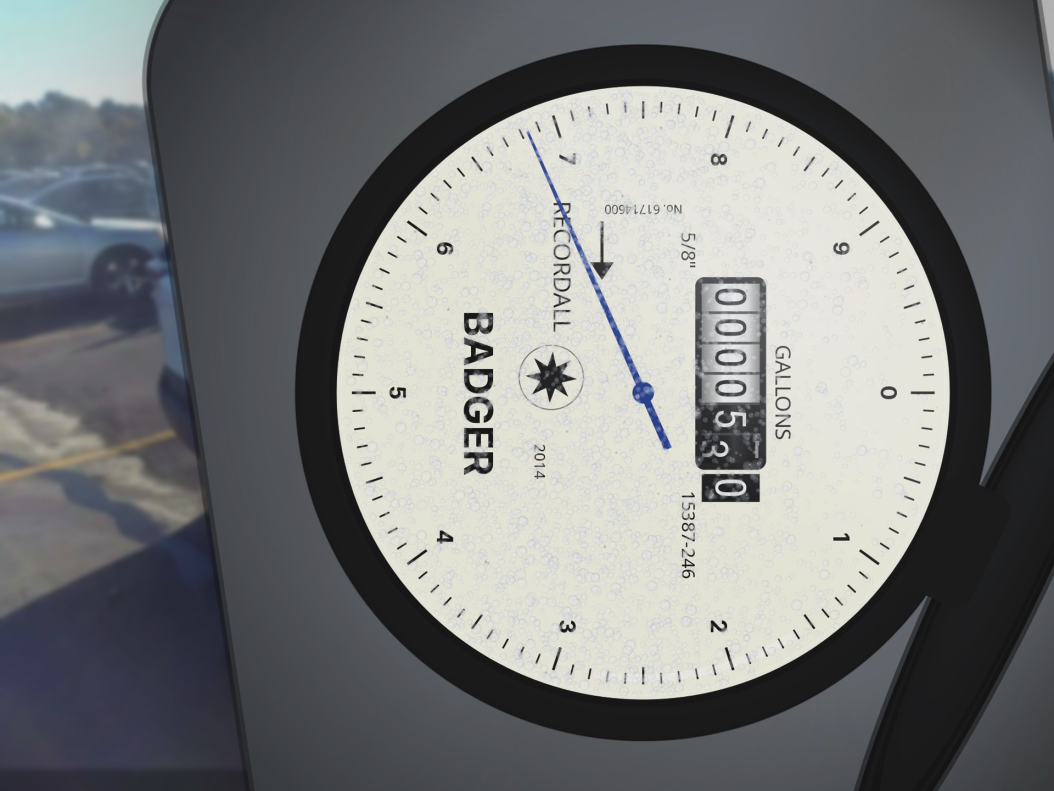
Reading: 526.8,gal
